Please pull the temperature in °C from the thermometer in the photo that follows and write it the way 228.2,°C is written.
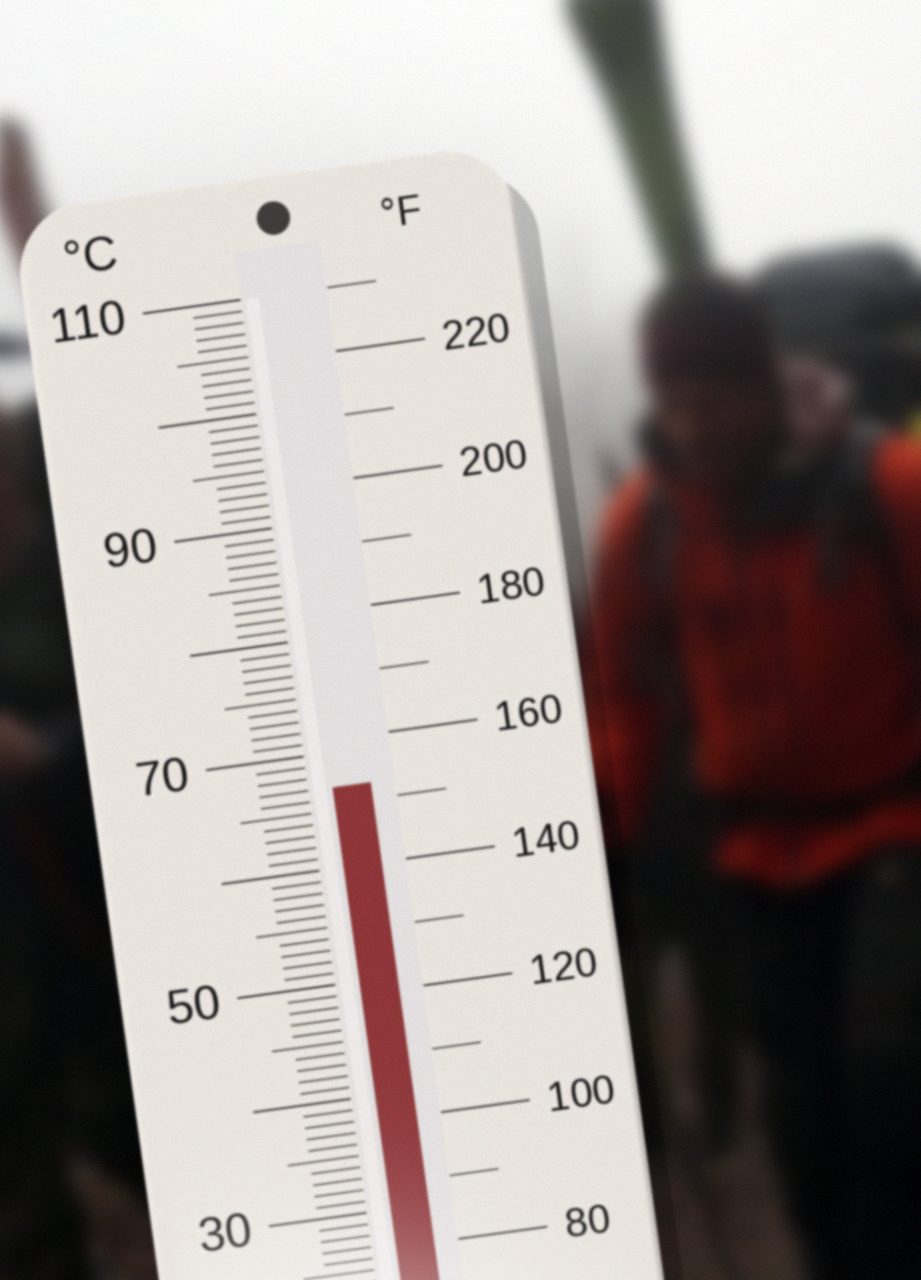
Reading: 67,°C
